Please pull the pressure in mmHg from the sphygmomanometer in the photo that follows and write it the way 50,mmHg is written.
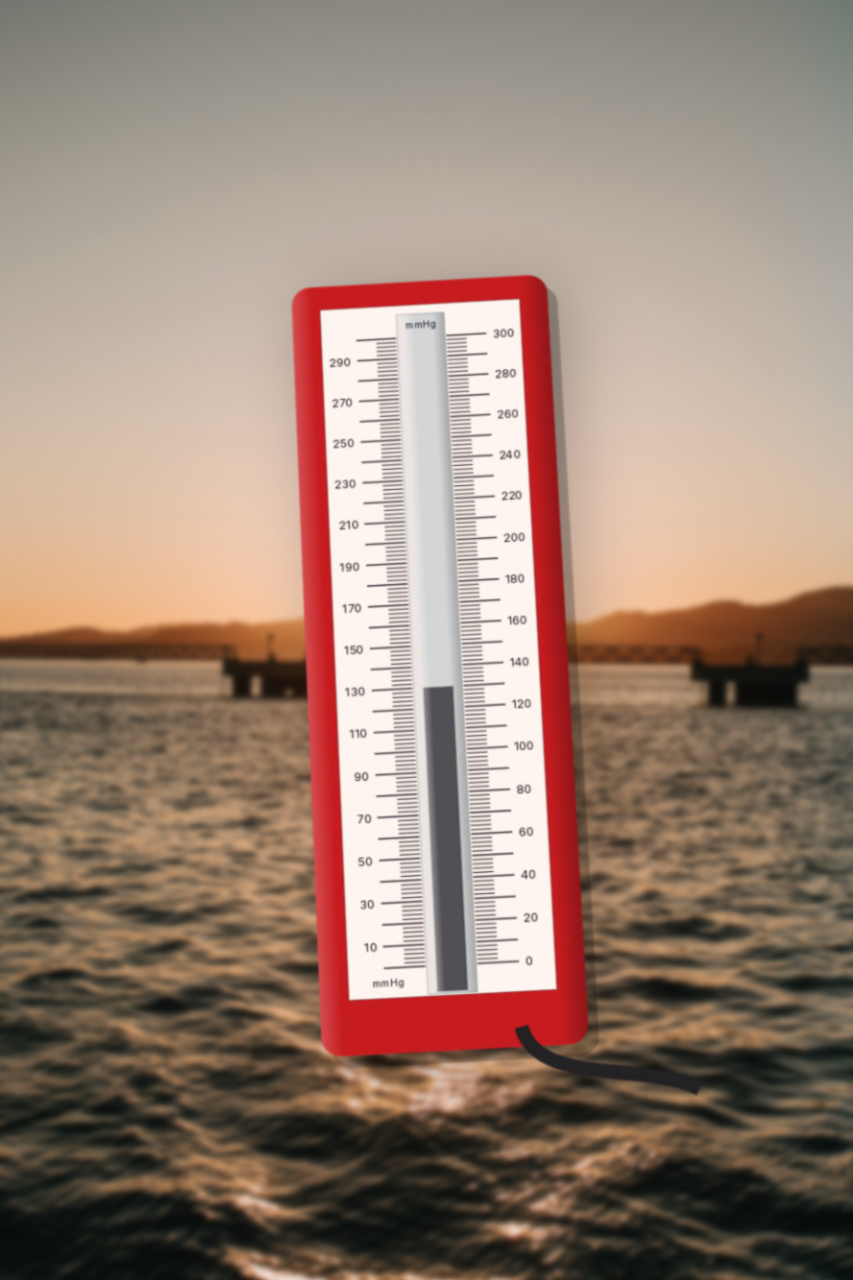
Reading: 130,mmHg
